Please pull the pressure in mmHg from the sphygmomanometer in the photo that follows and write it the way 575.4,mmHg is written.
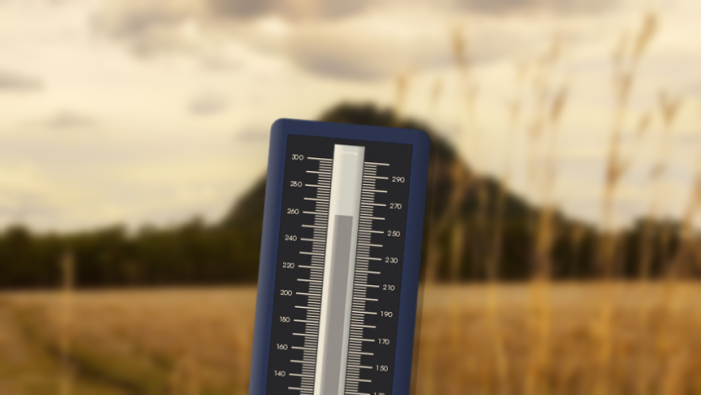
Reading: 260,mmHg
